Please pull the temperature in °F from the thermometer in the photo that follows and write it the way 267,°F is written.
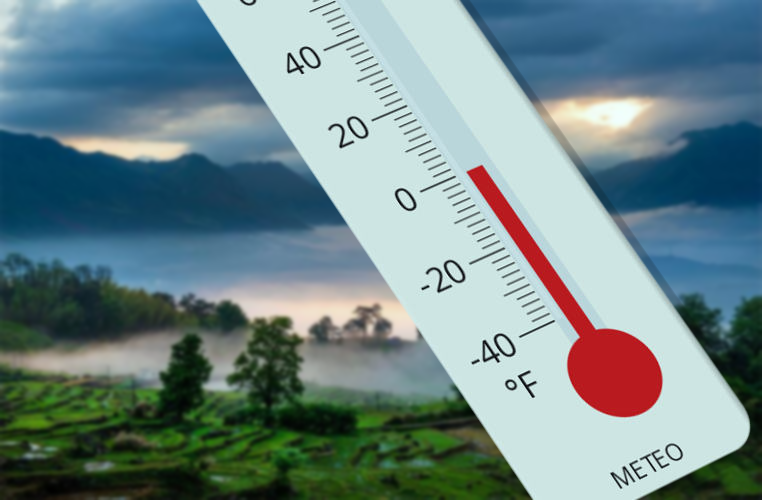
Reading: 0,°F
